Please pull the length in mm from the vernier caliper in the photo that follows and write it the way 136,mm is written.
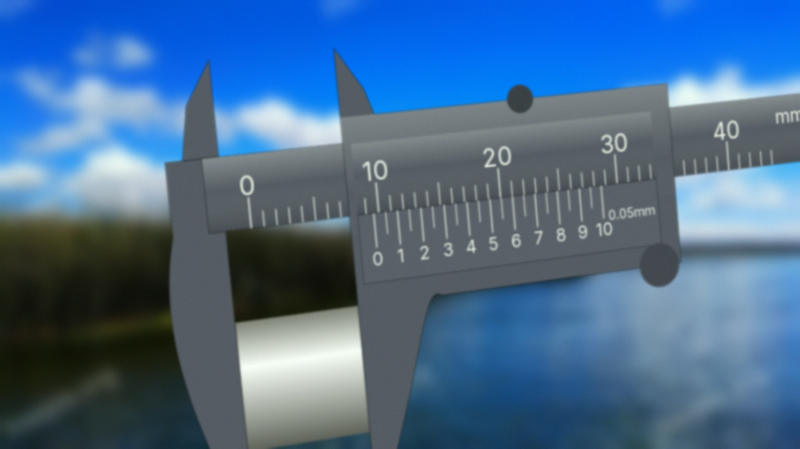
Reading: 9.6,mm
